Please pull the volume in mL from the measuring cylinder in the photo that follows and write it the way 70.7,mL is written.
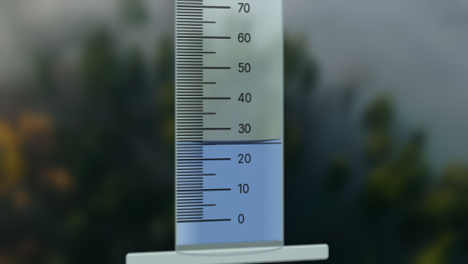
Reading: 25,mL
